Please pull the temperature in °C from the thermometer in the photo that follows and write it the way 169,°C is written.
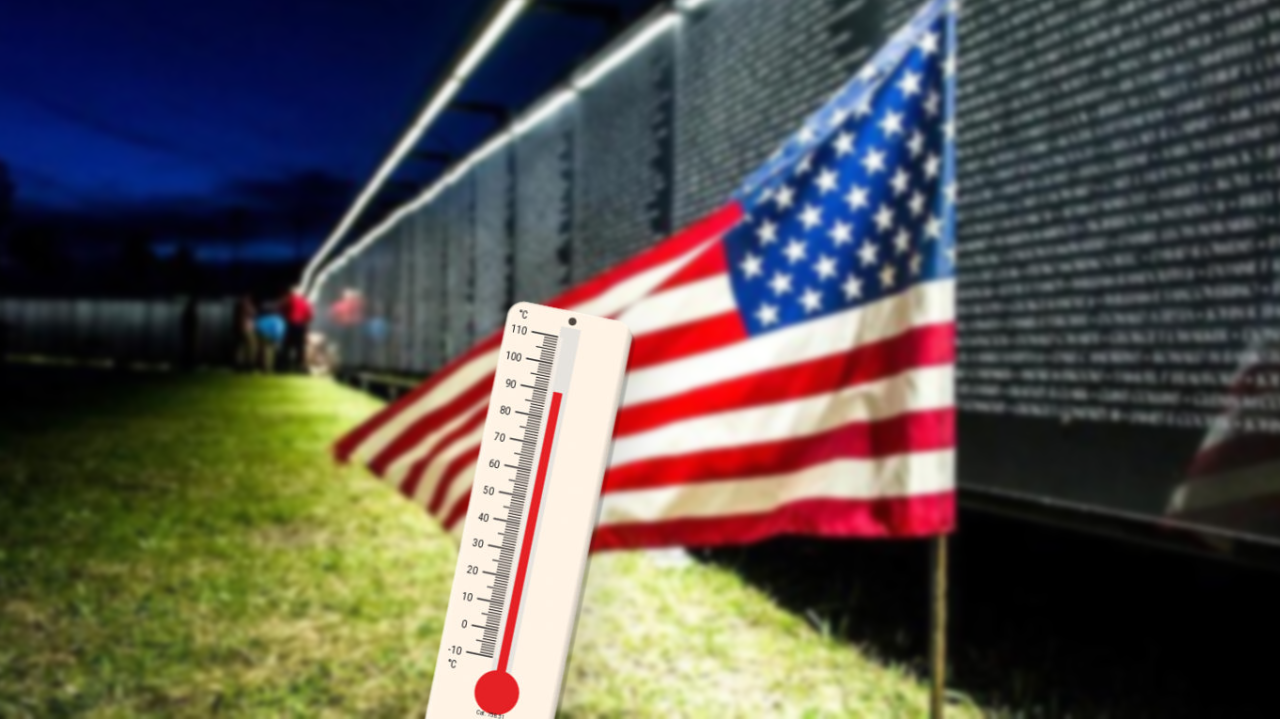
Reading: 90,°C
